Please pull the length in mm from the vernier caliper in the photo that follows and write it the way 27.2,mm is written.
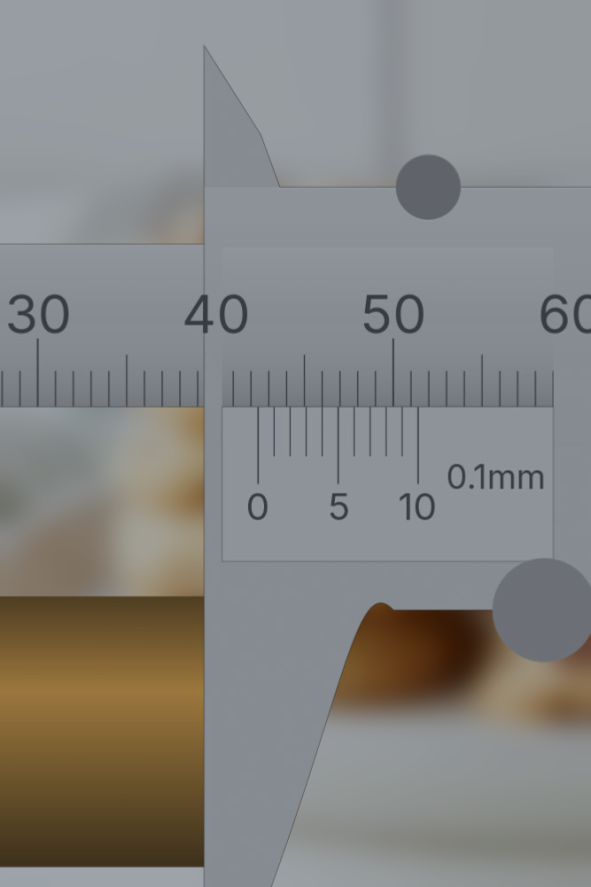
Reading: 42.4,mm
